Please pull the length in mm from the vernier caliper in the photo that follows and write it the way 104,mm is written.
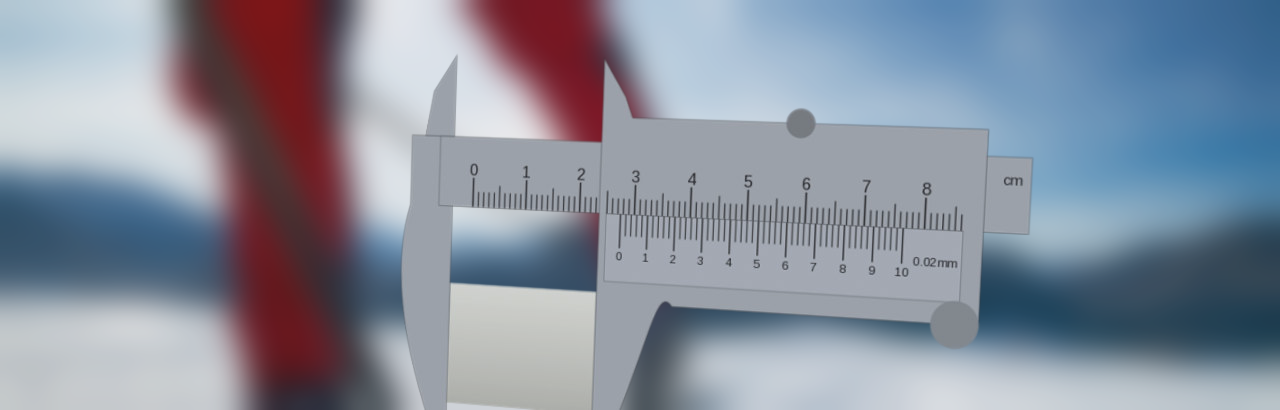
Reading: 27.5,mm
